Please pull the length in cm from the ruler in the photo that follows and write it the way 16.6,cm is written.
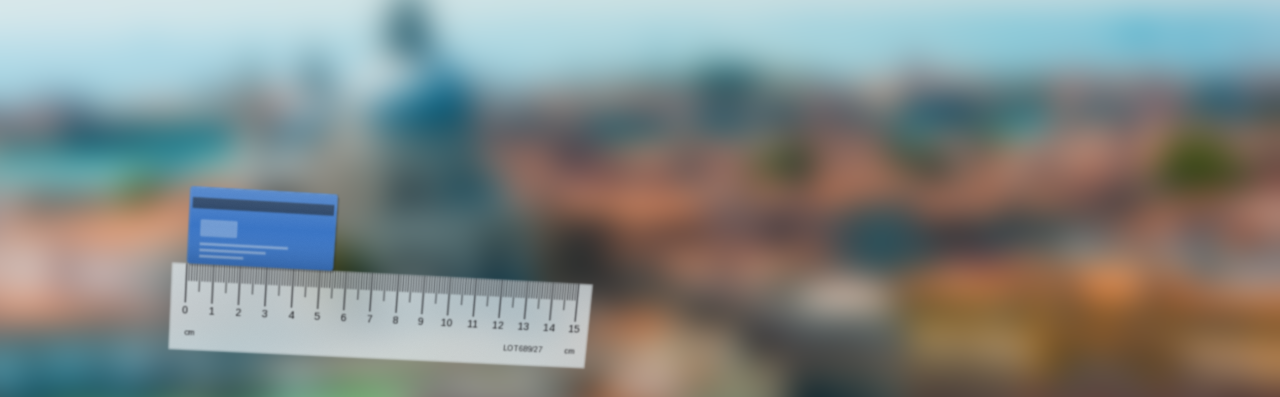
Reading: 5.5,cm
